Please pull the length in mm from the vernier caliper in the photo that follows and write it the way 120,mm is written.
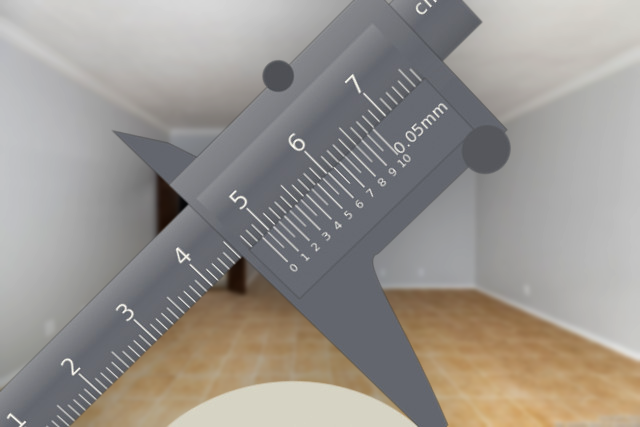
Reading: 48.8,mm
